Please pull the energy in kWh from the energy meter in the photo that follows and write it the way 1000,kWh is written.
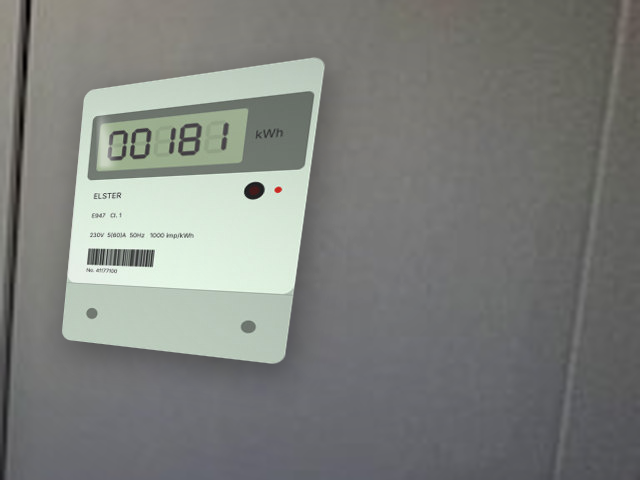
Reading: 181,kWh
